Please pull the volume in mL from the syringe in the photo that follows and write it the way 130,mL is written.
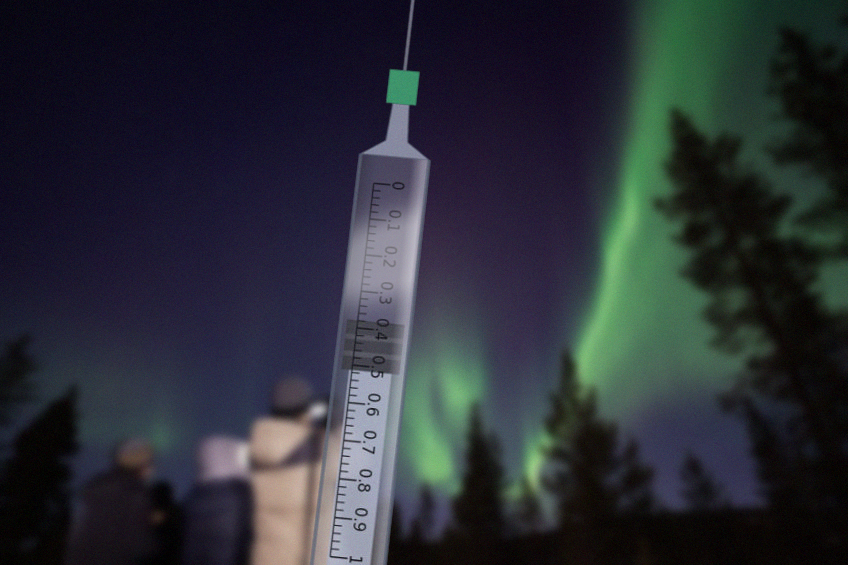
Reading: 0.38,mL
